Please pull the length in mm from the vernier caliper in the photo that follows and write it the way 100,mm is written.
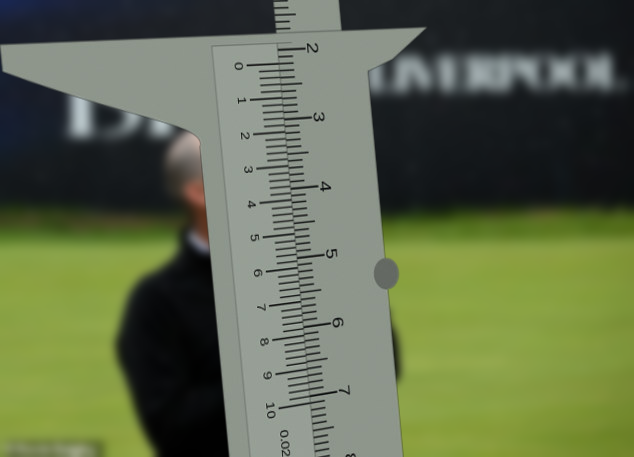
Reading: 22.0,mm
